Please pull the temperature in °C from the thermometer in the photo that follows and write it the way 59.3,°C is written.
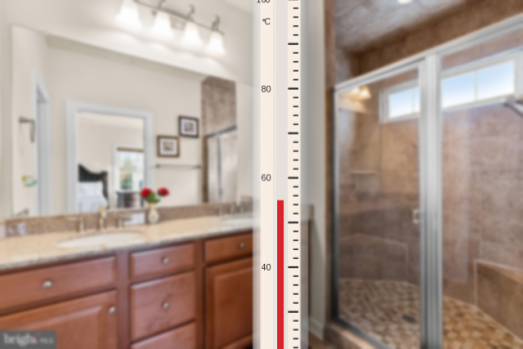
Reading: 55,°C
